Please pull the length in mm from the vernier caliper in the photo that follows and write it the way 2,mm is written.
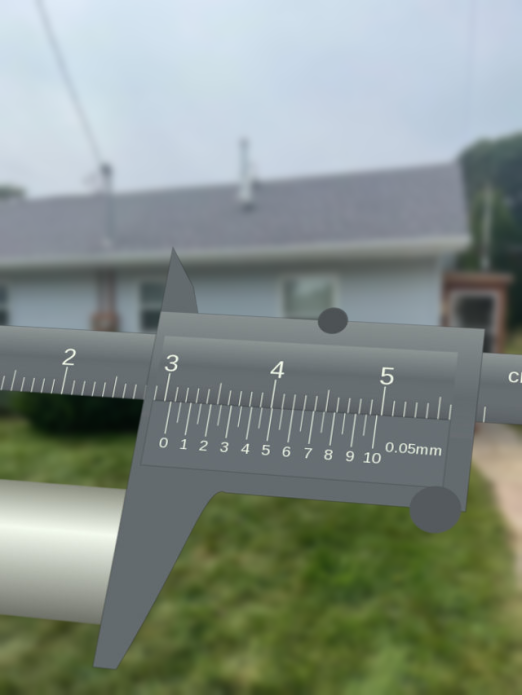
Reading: 30.6,mm
